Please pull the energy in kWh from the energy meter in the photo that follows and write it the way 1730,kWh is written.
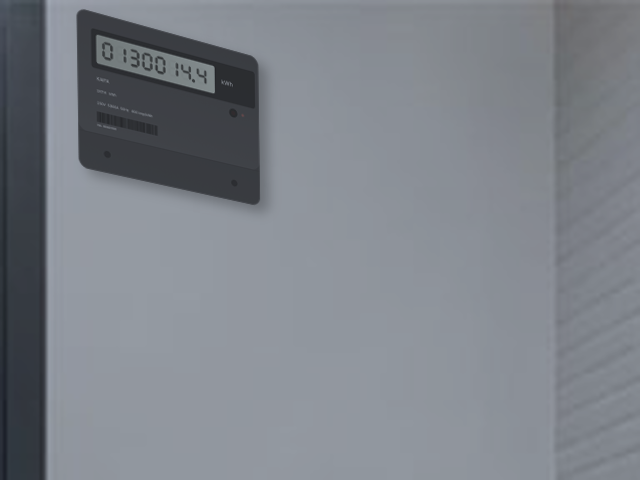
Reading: 130014.4,kWh
